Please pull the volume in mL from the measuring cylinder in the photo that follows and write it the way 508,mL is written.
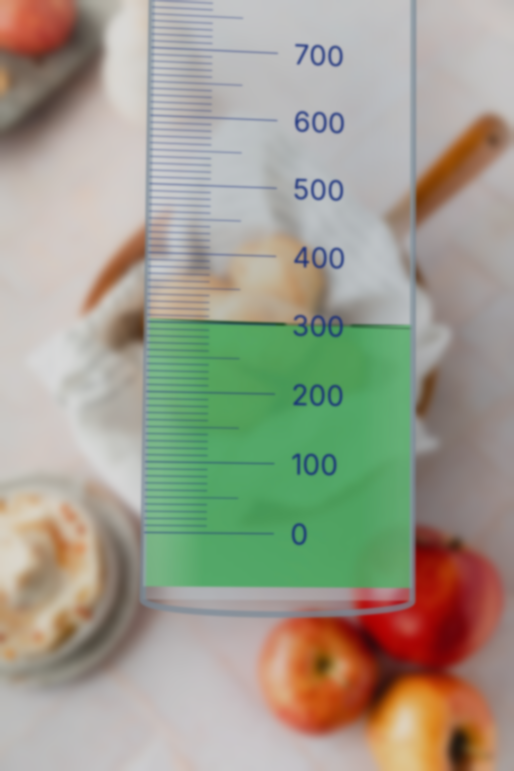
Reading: 300,mL
